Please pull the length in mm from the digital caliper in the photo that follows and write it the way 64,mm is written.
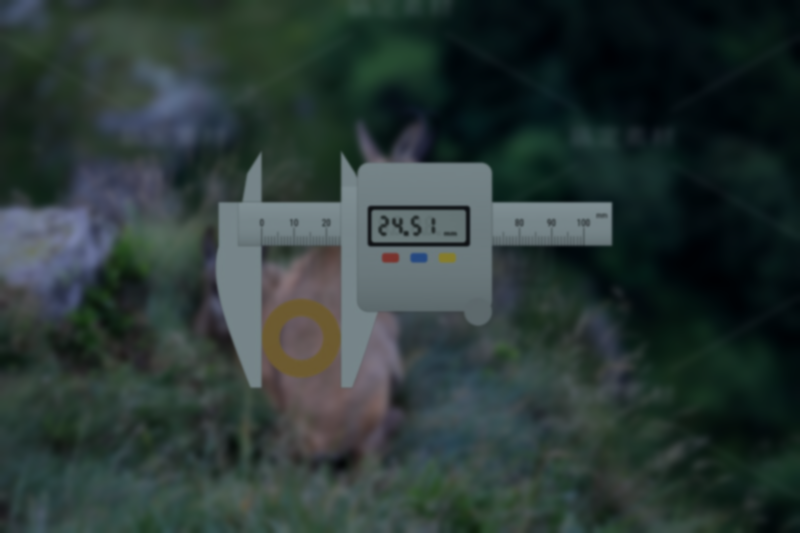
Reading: 24.51,mm
